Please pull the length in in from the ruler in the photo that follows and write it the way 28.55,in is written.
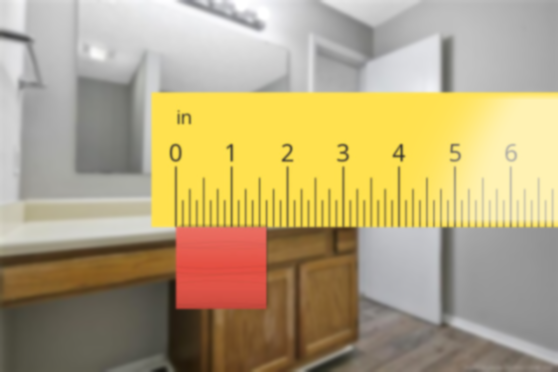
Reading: 1.625,in
